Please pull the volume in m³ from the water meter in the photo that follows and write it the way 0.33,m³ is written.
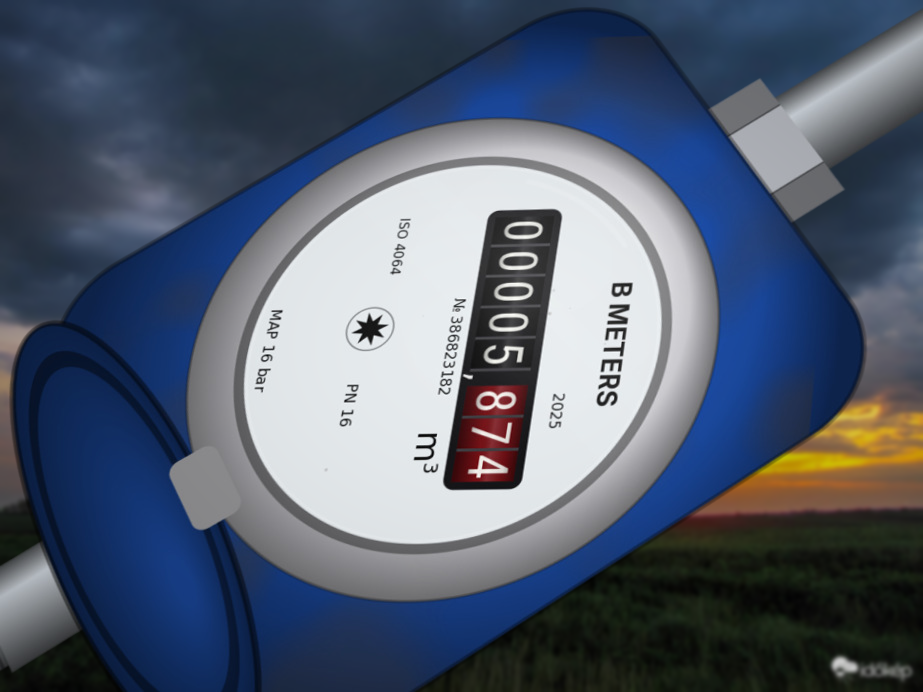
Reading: 5.874,m³
